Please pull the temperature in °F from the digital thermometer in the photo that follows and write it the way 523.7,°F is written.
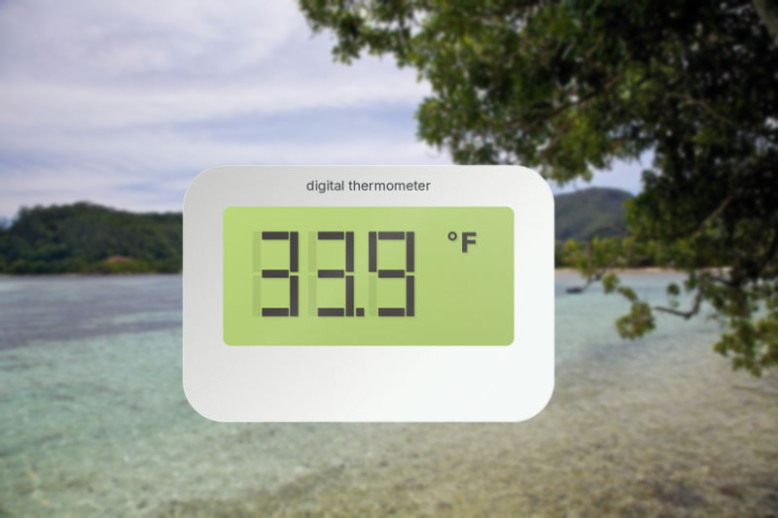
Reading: 33.9,°F
